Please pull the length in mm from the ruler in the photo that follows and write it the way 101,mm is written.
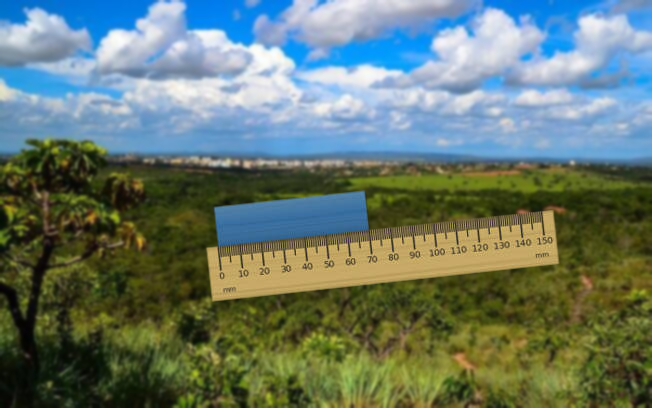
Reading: 70,mm
